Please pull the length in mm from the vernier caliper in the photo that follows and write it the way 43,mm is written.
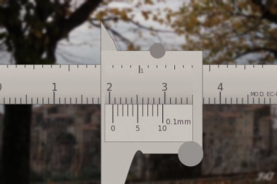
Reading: 20.6,mm
